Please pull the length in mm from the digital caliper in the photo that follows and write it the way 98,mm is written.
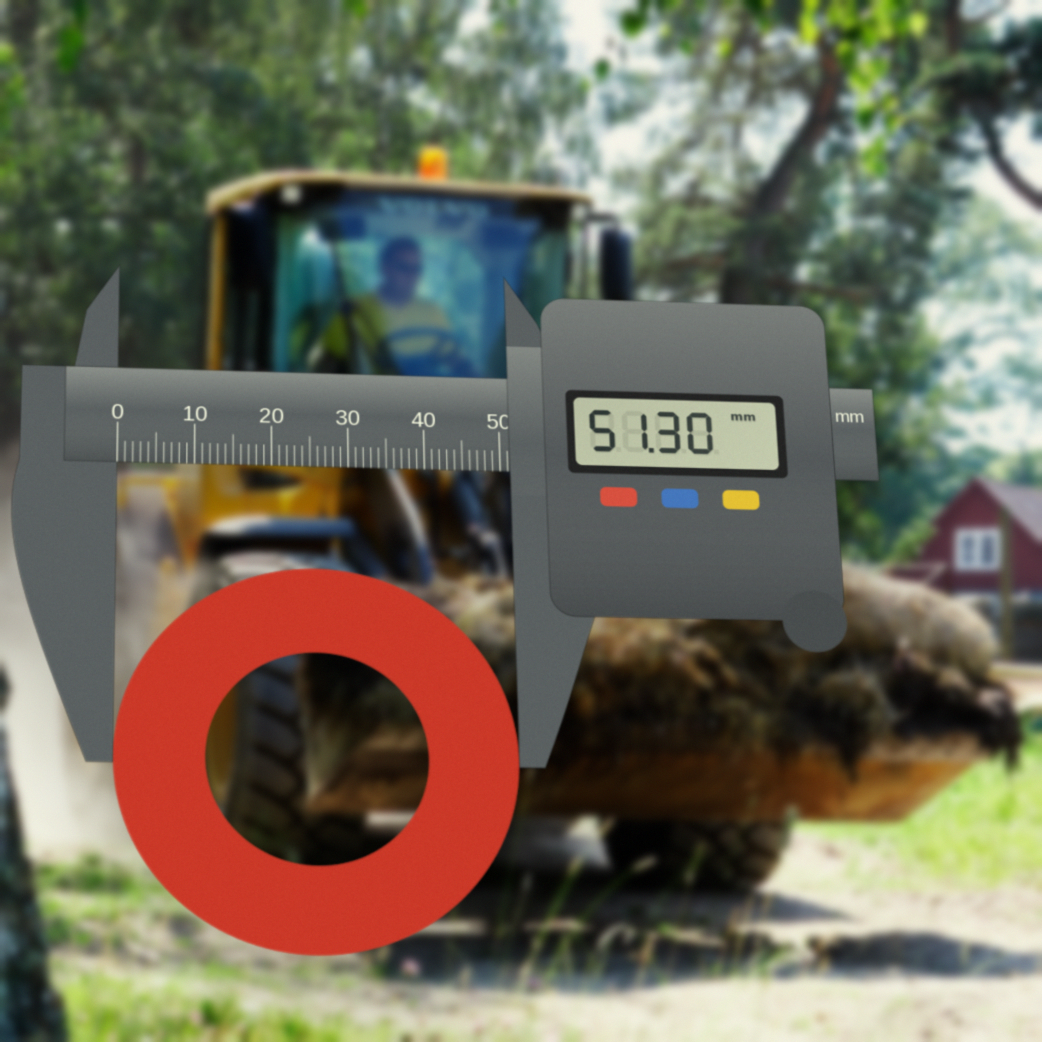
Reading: 51.30,mm
